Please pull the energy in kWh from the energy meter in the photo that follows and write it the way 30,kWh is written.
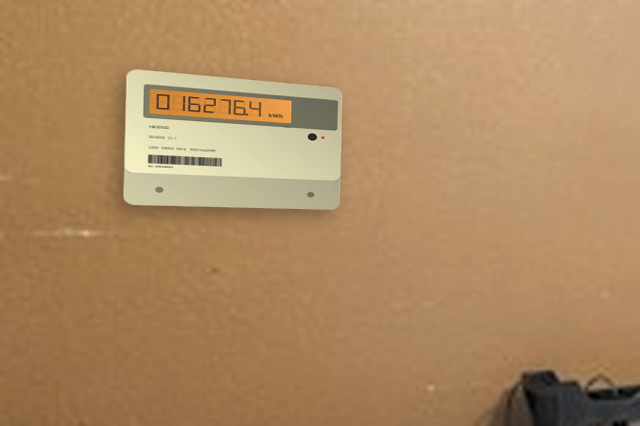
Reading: 16276.4,kWh
